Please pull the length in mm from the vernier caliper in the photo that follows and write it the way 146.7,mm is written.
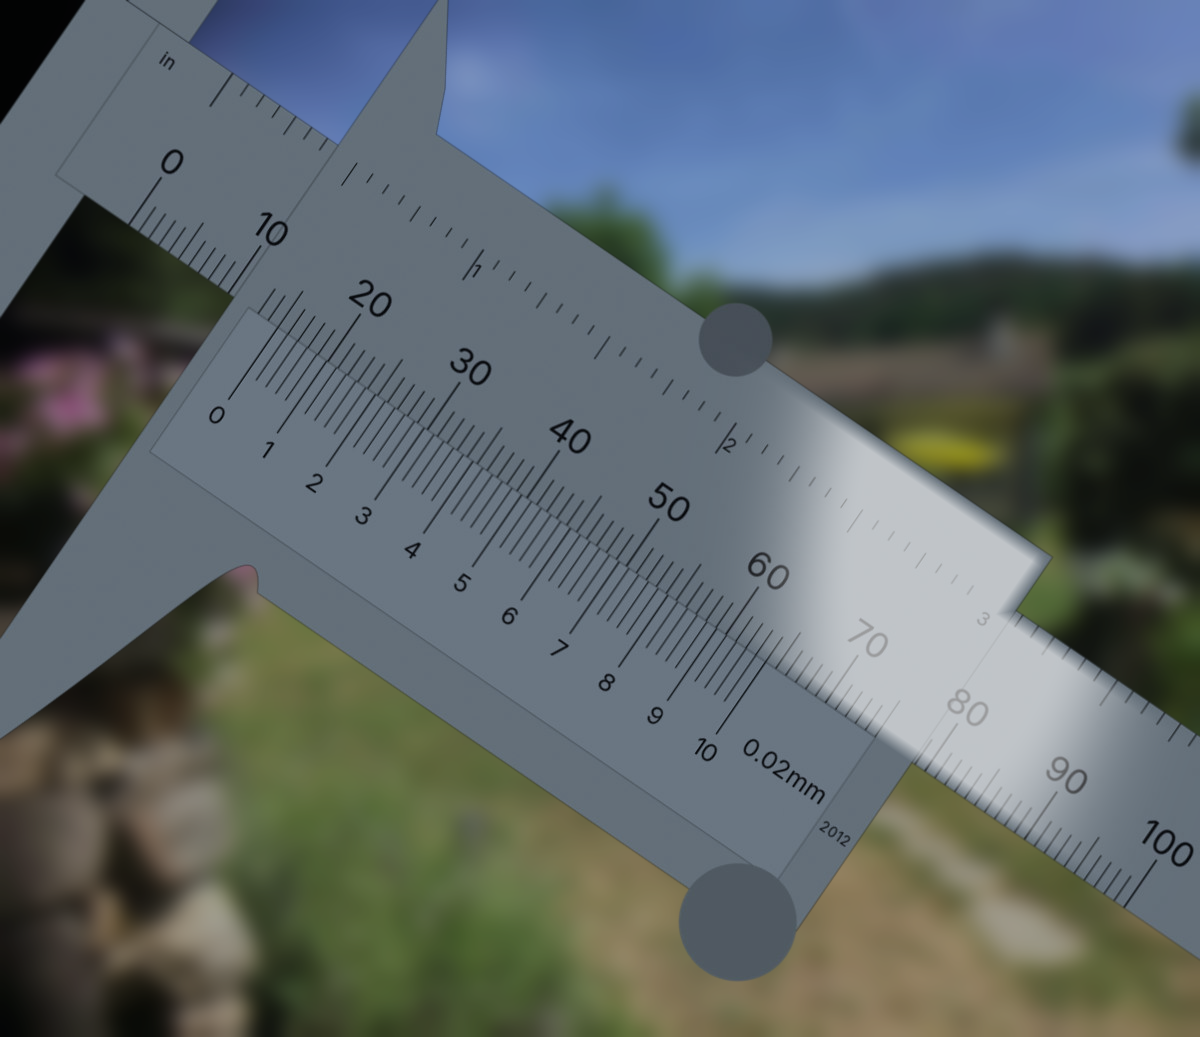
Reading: 15.0,mm
